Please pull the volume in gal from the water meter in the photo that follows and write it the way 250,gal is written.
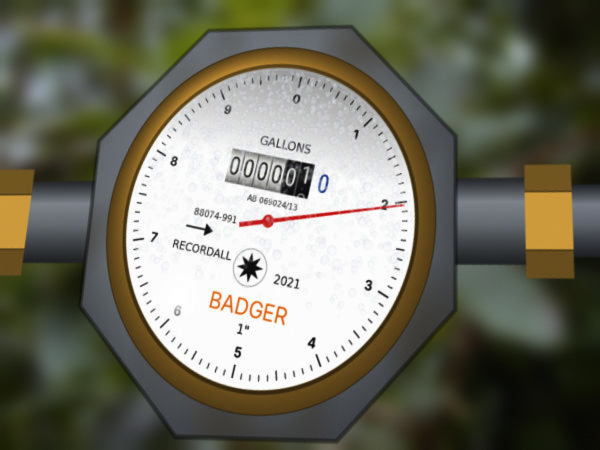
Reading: 12.0,gal
